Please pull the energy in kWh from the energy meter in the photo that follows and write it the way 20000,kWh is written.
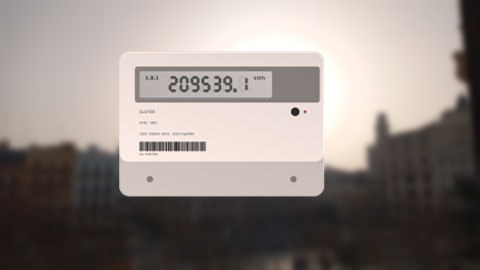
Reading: 209539.1,kWh
